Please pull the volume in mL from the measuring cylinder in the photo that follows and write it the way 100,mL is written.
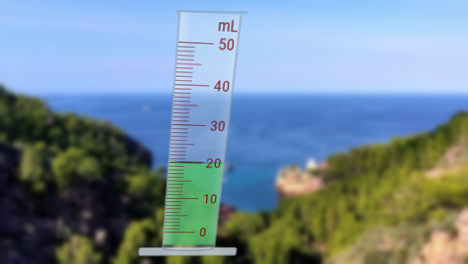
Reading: 20,mL
